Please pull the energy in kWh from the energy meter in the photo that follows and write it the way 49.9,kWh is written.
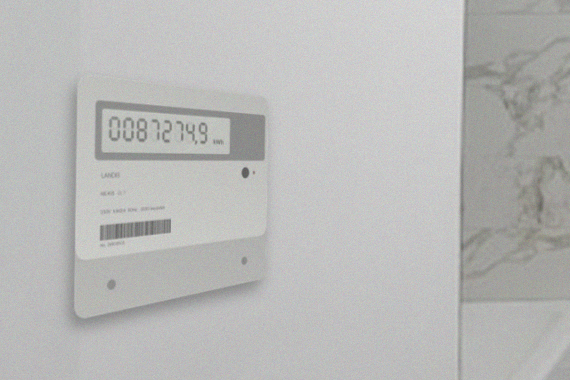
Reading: 87274.9,kWh
